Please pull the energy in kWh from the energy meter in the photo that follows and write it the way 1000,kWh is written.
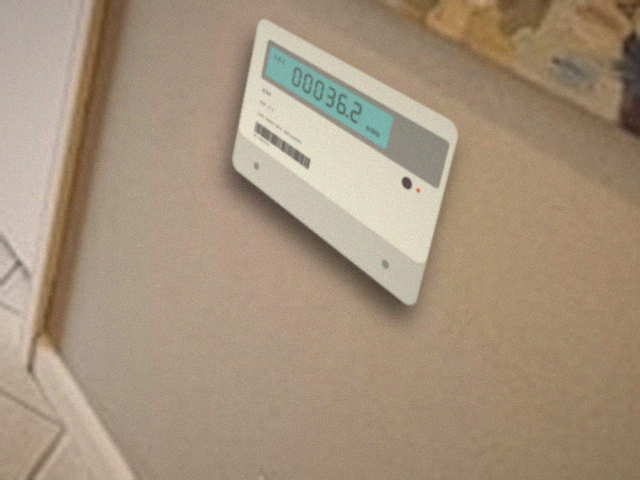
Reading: 36.2,kWh
